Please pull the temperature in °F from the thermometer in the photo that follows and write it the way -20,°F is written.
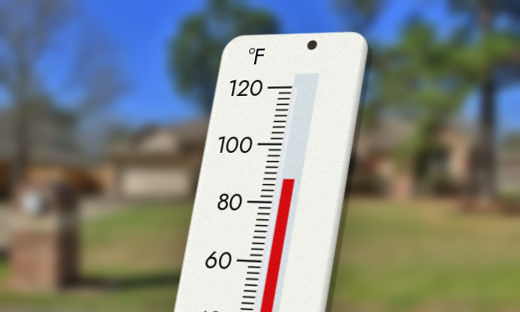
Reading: 88,°F
